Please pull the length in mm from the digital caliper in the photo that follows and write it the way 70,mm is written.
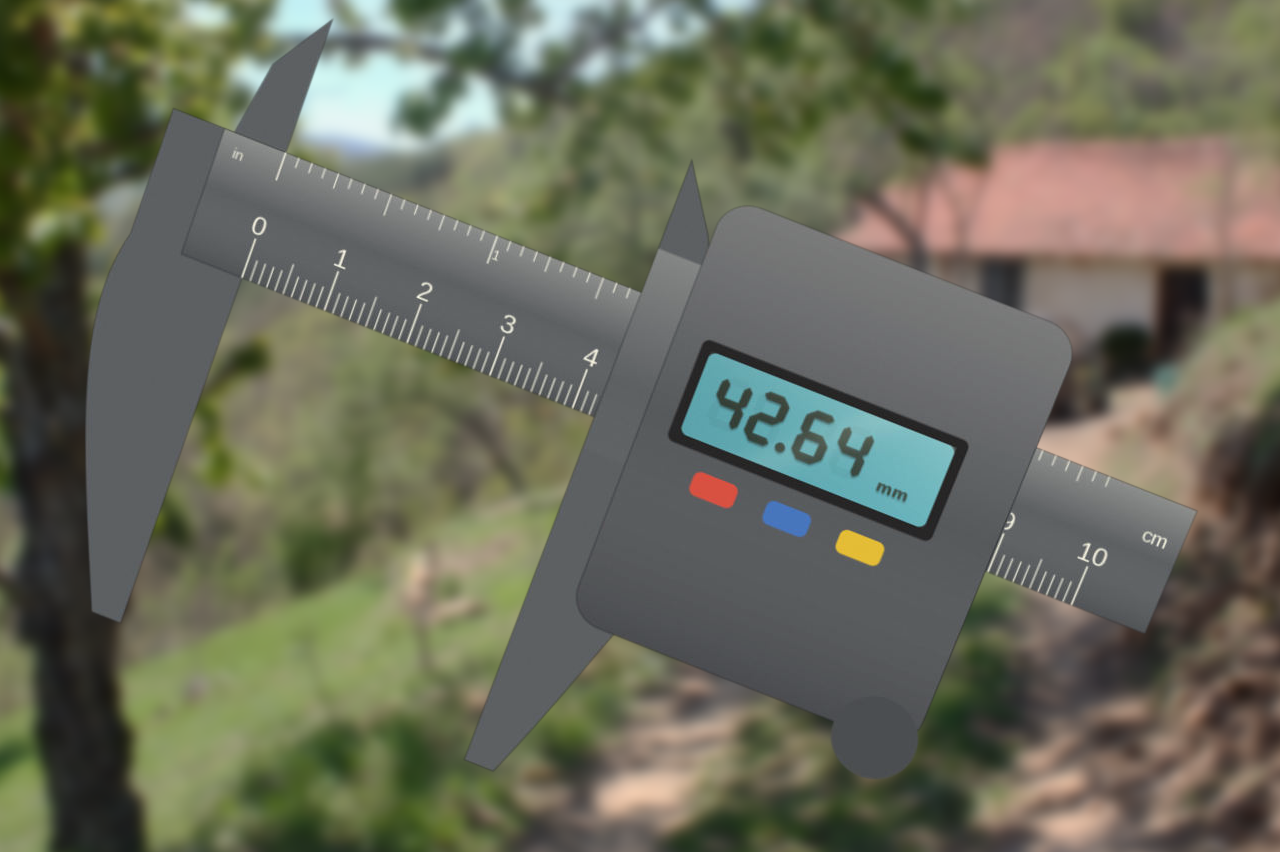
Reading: 42.64,mm
